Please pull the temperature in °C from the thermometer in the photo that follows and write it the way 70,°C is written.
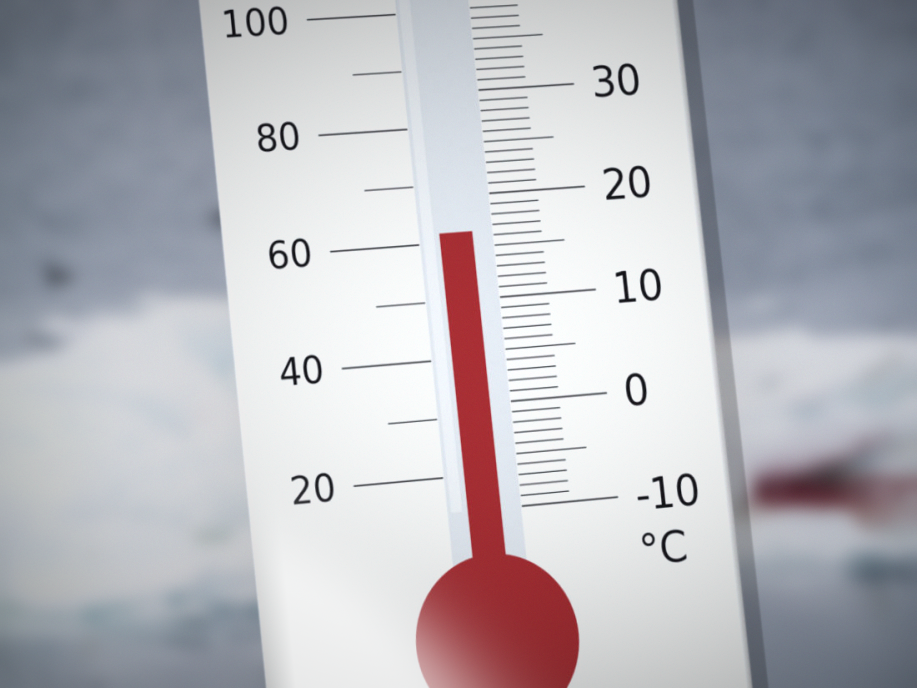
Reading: 16.5,°C
